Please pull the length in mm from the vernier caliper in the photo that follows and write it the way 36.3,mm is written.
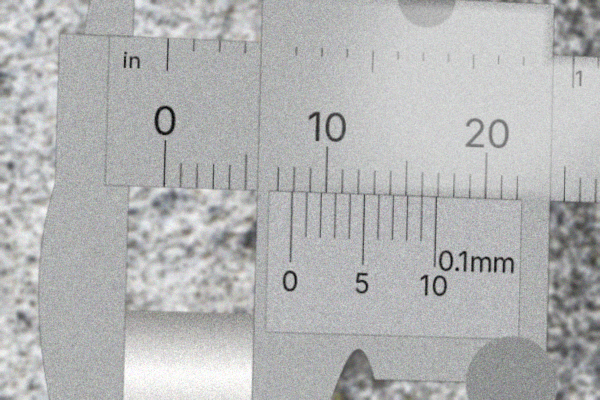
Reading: 7.9,mm
